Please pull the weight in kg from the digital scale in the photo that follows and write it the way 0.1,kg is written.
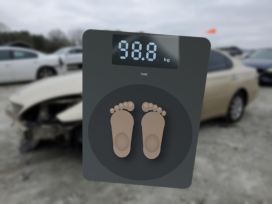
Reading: 98.8,kg
